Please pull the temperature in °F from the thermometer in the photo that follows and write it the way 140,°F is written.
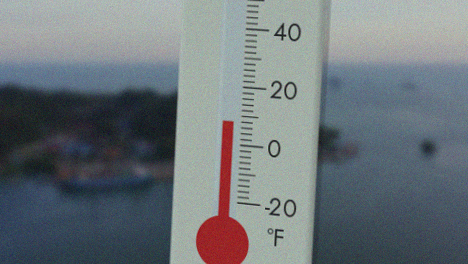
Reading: 8,°F
